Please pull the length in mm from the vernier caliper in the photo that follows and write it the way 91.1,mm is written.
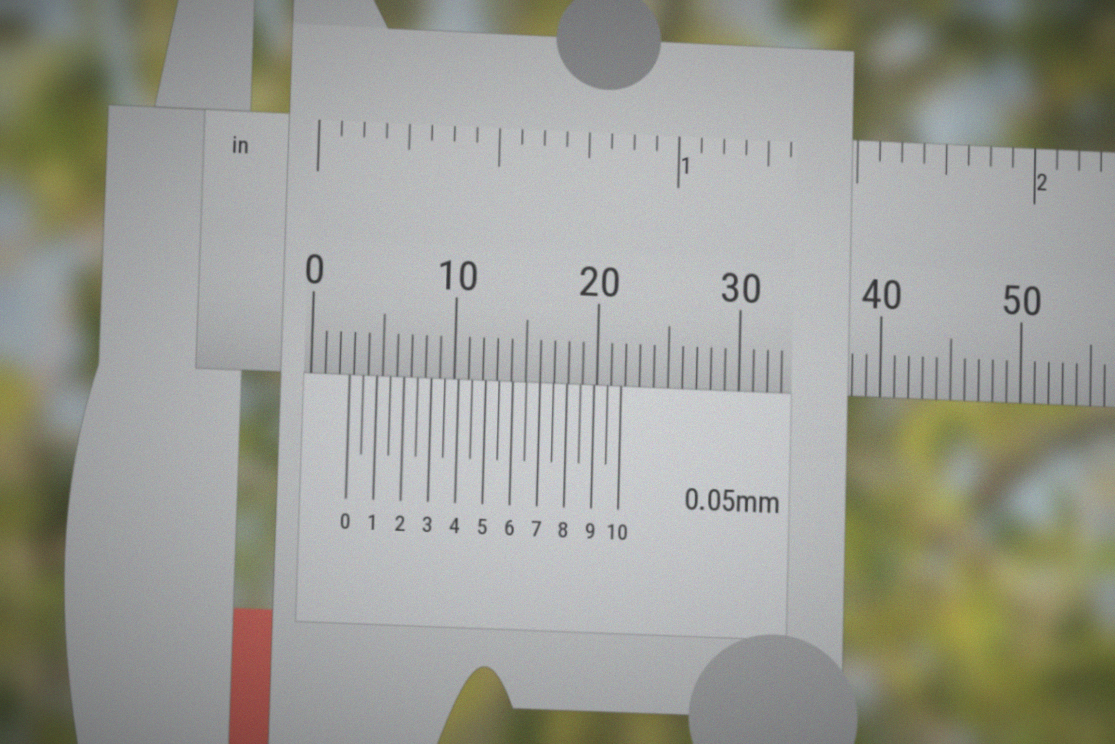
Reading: 2.7,mm
